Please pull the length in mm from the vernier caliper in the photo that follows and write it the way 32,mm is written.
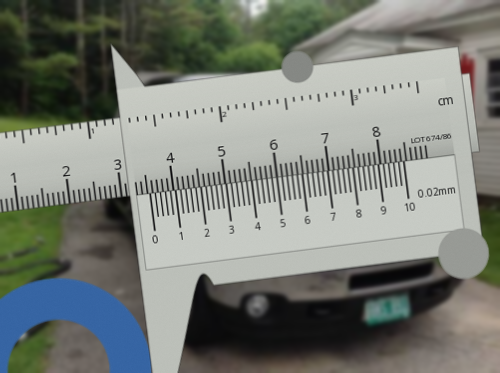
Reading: 35.5,mm
